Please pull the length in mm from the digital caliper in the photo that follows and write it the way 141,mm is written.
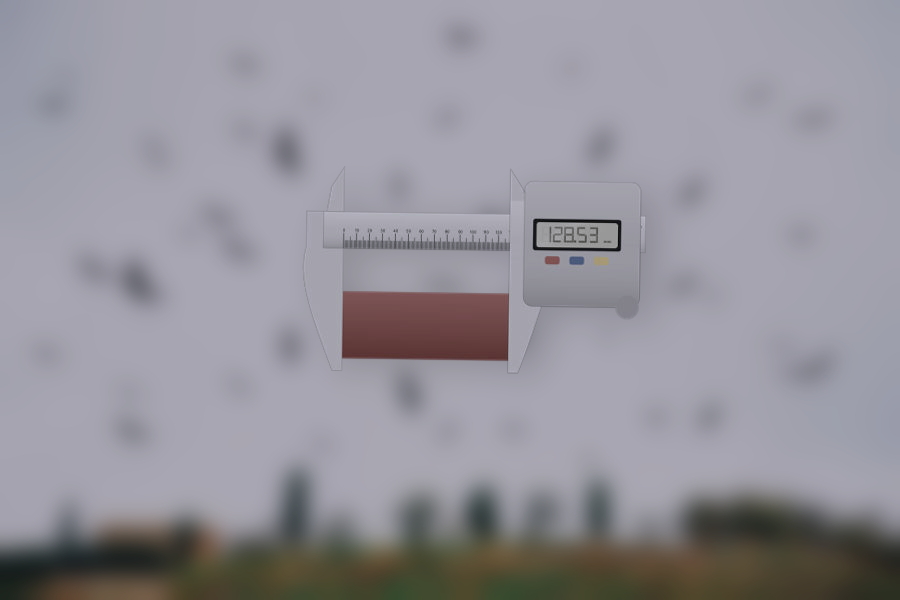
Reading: 128.53,mm
